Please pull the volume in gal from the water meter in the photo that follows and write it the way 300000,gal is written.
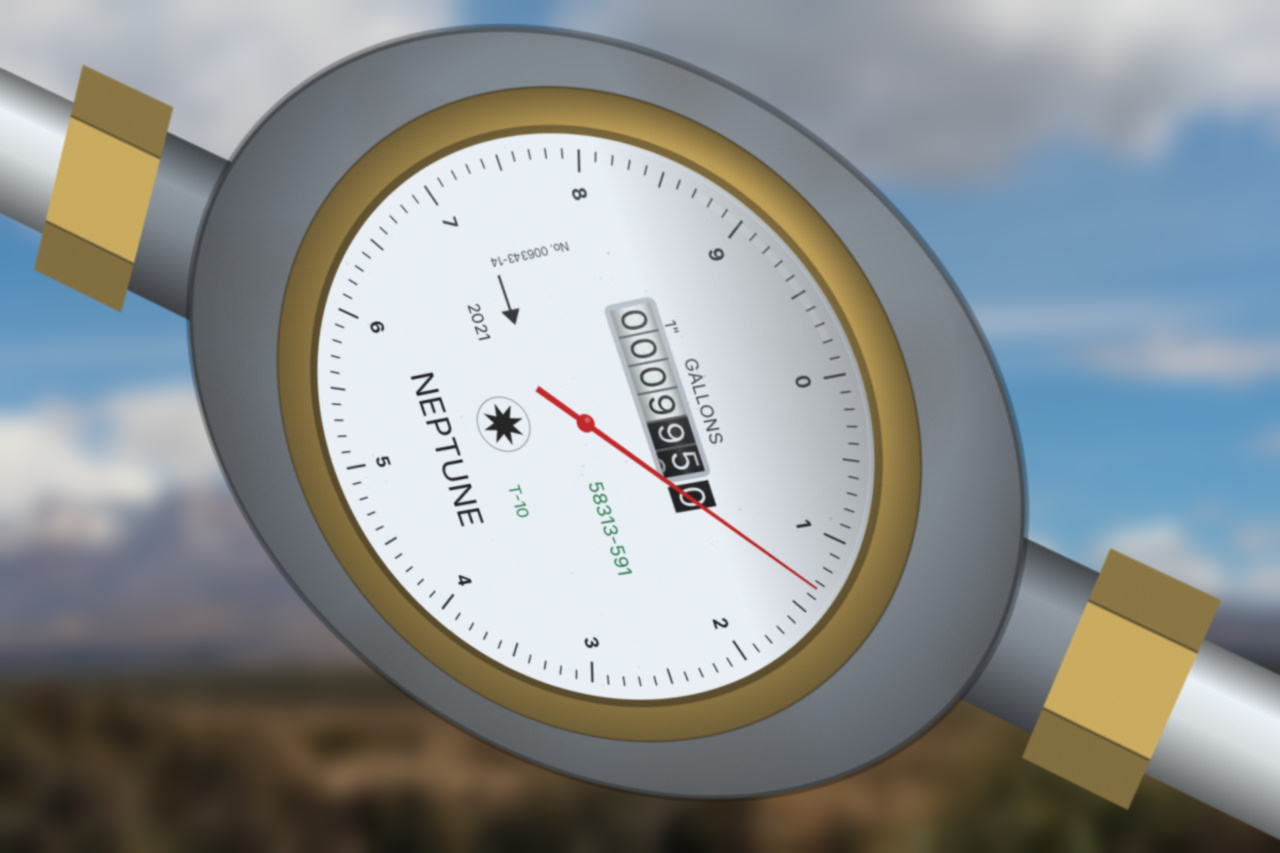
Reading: 9951.3,gal
